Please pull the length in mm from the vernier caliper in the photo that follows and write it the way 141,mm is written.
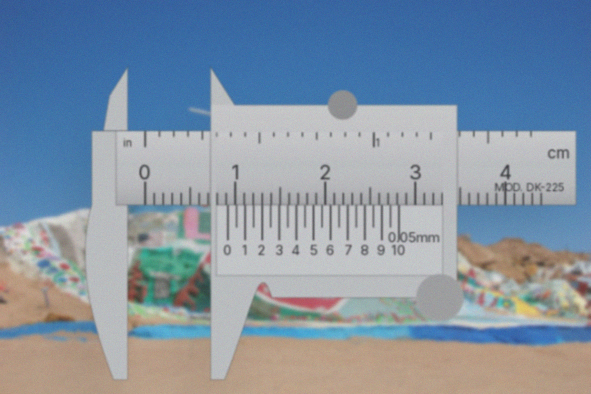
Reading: 9.2,mm
